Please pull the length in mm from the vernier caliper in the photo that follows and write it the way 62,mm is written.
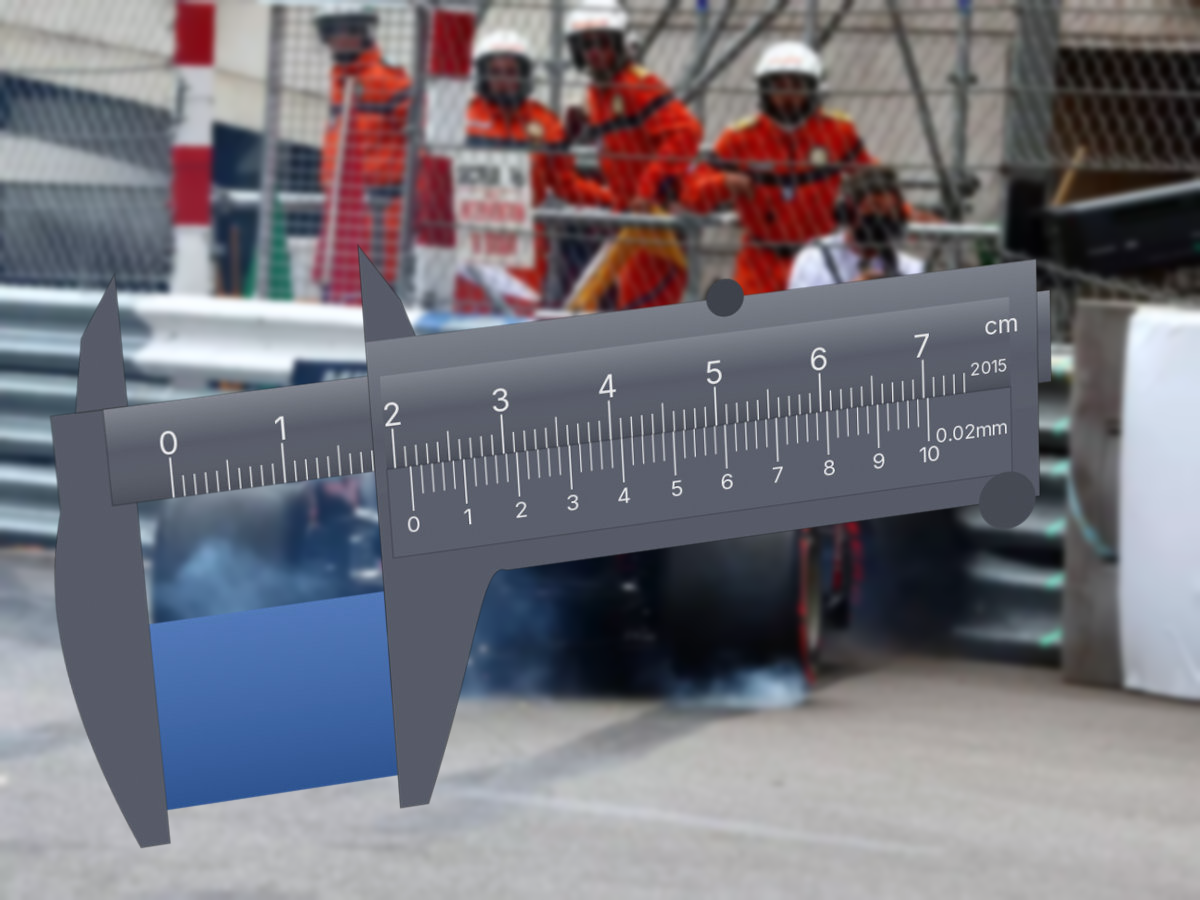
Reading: 21.4,mm
